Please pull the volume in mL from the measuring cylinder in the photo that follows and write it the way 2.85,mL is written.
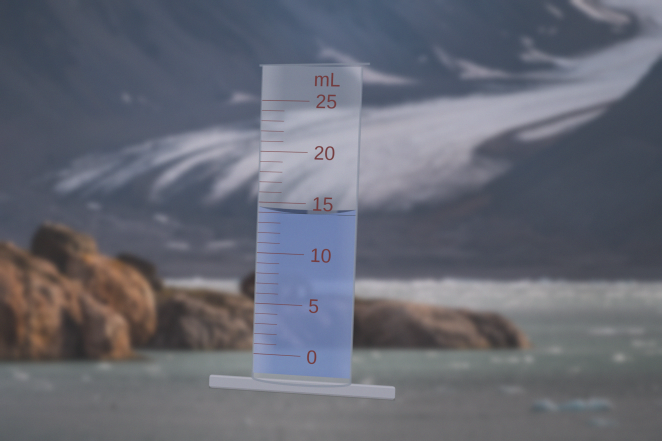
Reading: 14,mL
